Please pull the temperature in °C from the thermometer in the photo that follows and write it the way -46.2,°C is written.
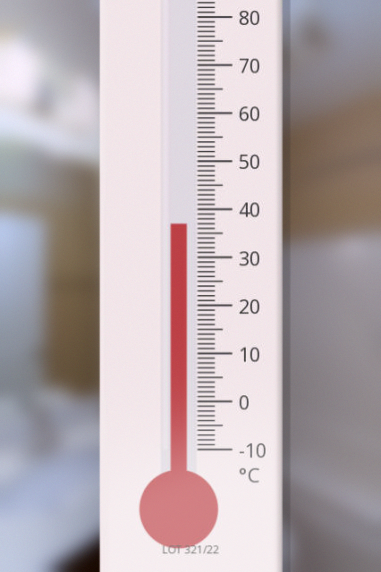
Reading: 37,°C
